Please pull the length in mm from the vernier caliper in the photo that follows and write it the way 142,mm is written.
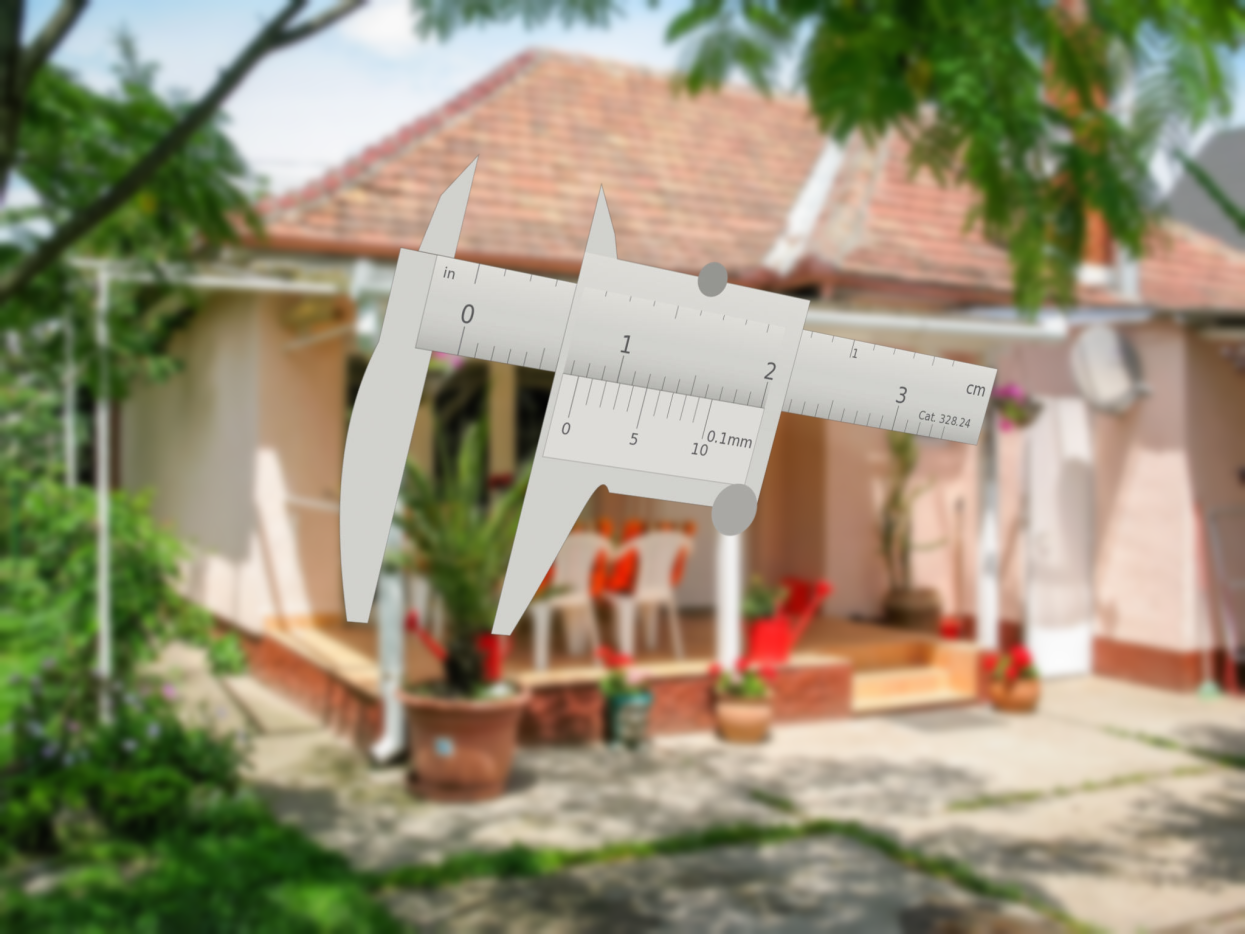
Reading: 7.5,mm
